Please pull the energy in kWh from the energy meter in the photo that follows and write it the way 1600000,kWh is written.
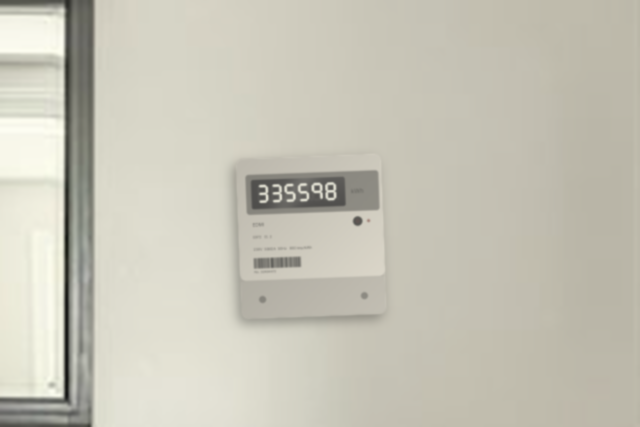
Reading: 335598,kWh
